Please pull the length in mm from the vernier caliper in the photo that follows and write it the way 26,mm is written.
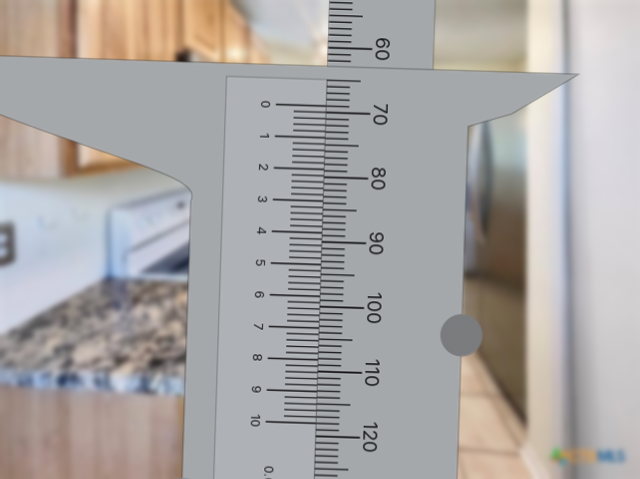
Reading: 69.0,mm
